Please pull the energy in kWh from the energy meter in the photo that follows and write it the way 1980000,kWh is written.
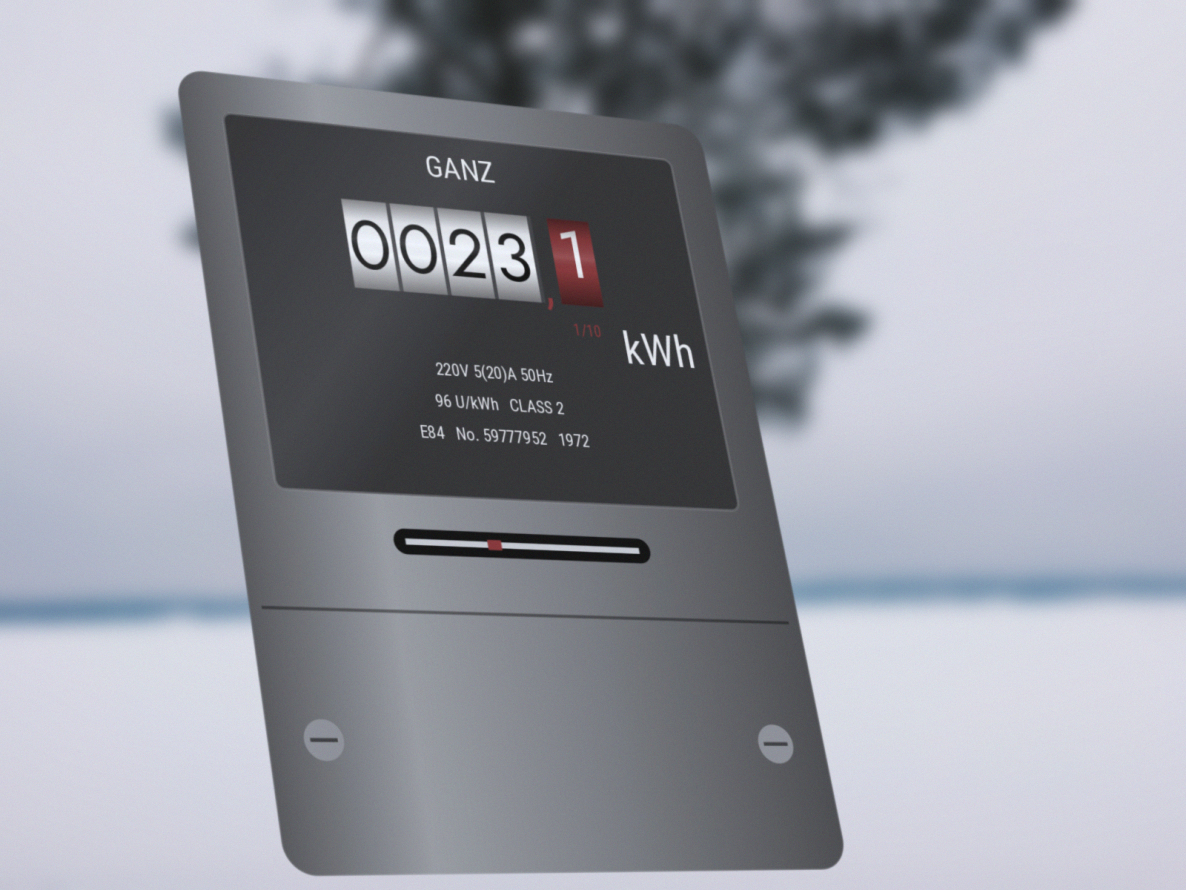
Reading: 23.1,kWh
